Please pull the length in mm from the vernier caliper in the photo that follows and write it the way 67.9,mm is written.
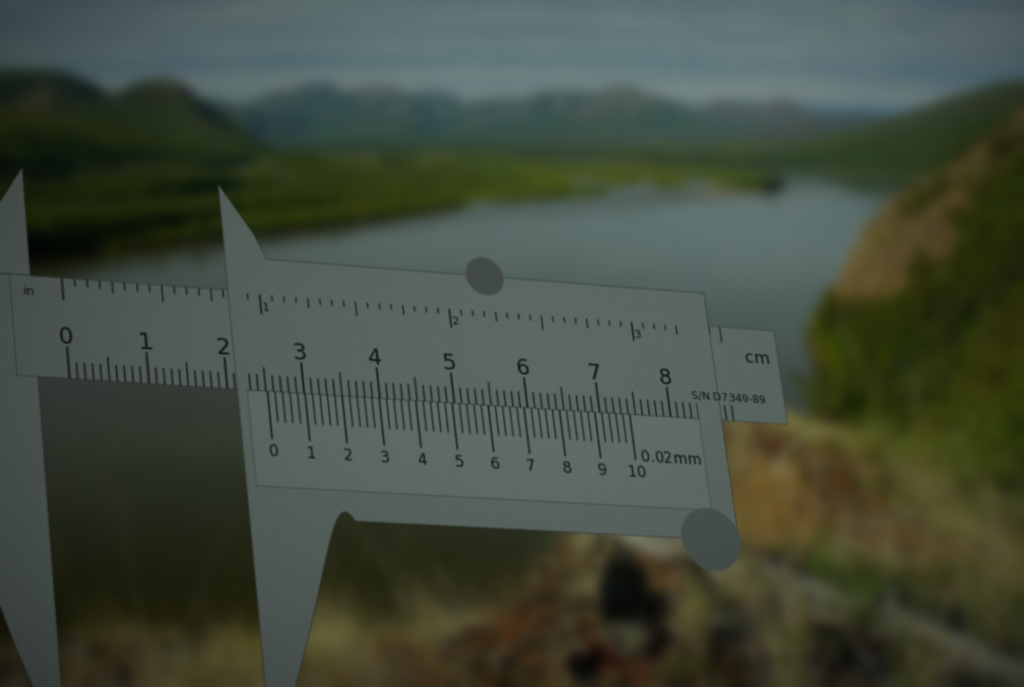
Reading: 25.2,mm
